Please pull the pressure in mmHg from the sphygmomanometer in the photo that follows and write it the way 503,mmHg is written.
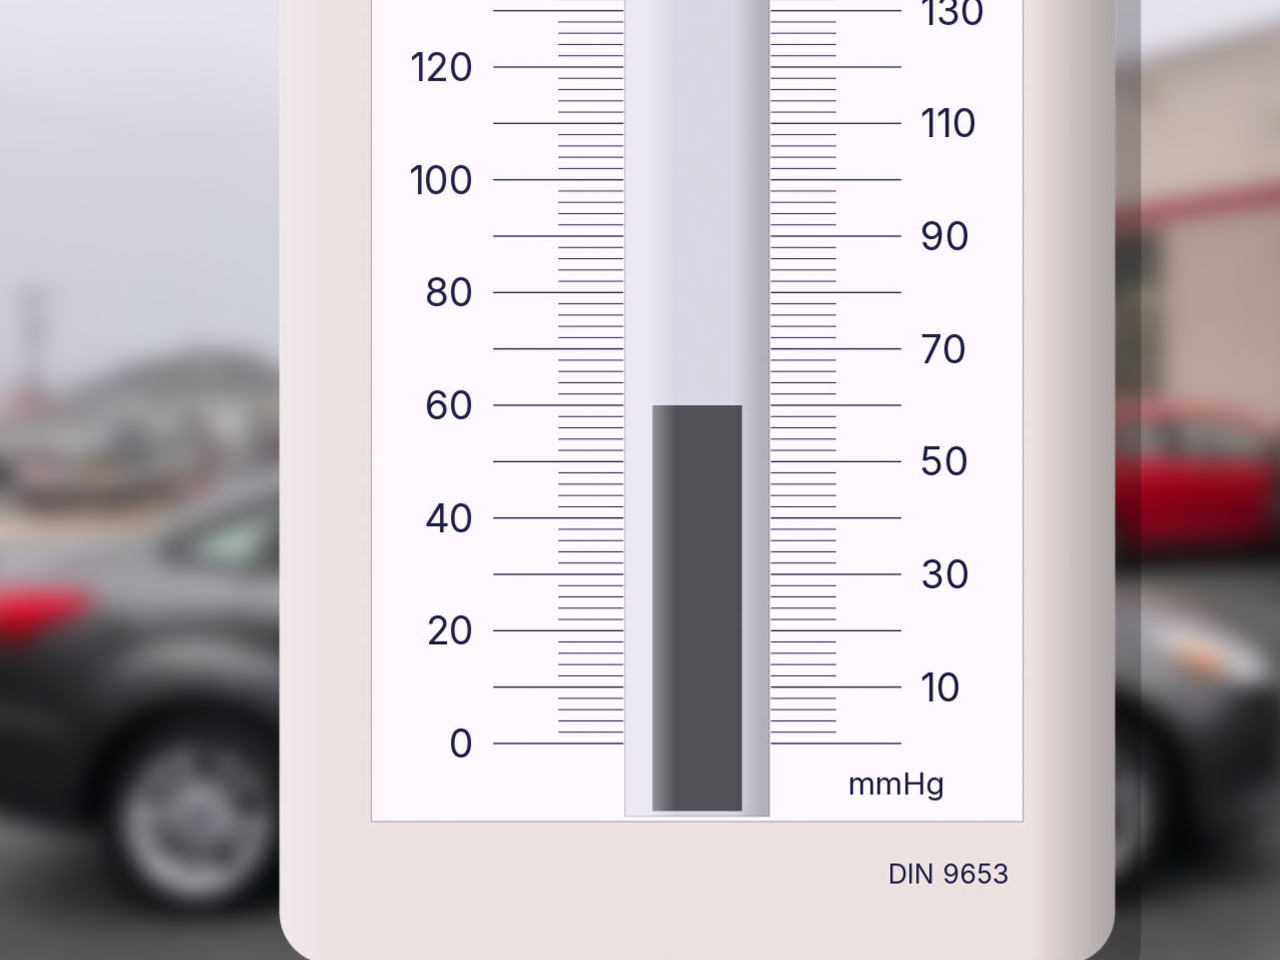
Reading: 60,mmHg
